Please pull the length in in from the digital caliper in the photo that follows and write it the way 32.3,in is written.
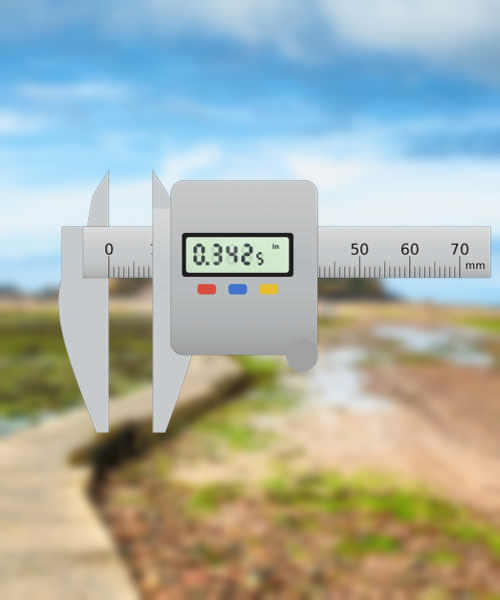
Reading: 0.3425,in
